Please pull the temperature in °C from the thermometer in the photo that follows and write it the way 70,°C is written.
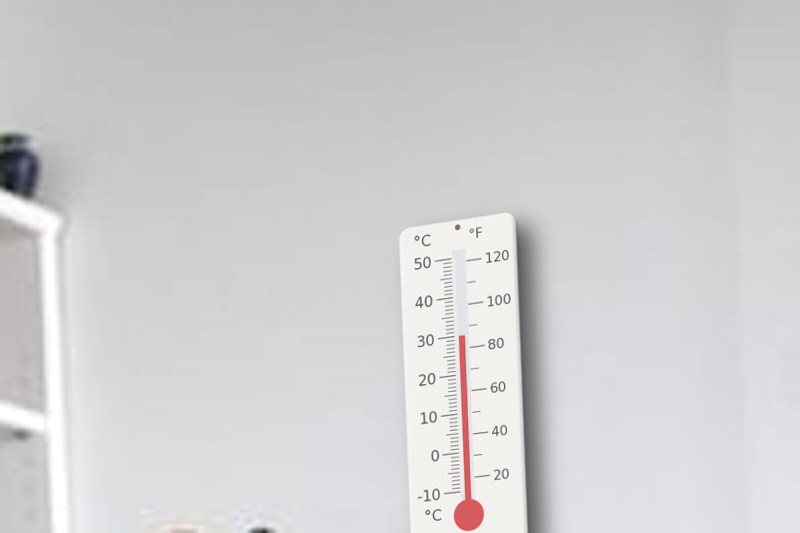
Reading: 30,°C
